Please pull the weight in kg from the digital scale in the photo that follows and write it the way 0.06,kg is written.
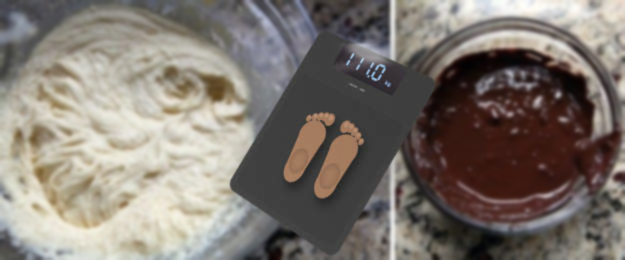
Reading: 111.0,kg
